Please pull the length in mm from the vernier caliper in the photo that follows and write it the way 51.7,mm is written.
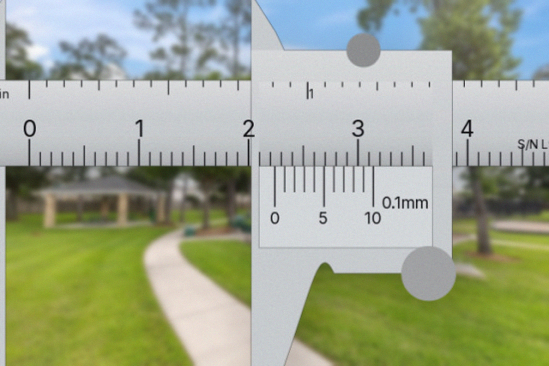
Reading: 22.4,mm
